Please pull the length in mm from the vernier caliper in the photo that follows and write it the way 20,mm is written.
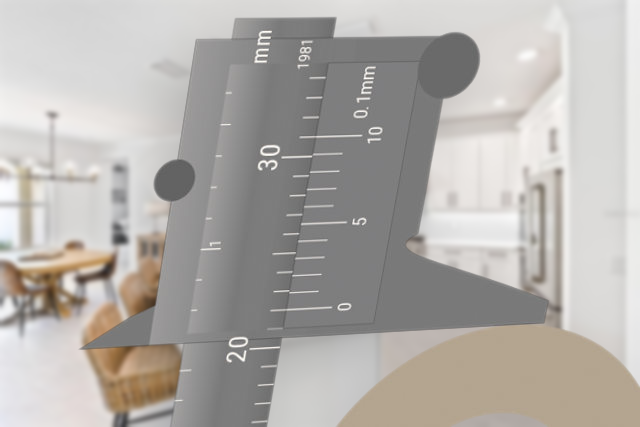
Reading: 22.0,mm
